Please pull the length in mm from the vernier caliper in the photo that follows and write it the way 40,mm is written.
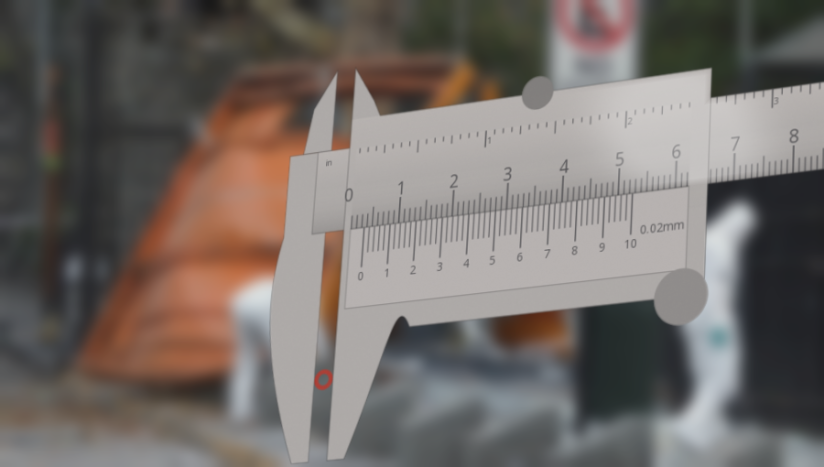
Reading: 3.5,mm
